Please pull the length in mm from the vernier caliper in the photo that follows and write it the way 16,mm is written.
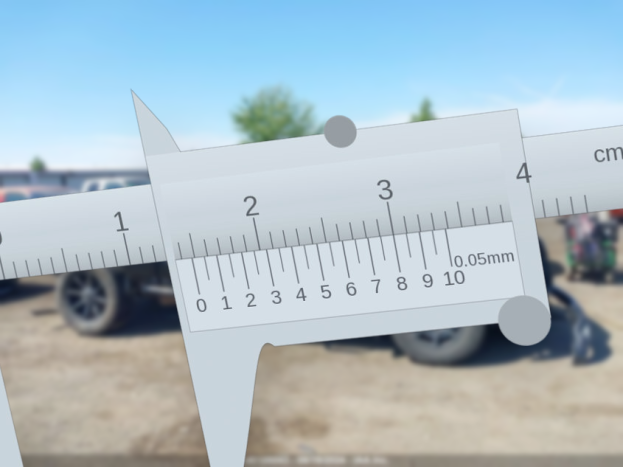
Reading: 14.8,mm
